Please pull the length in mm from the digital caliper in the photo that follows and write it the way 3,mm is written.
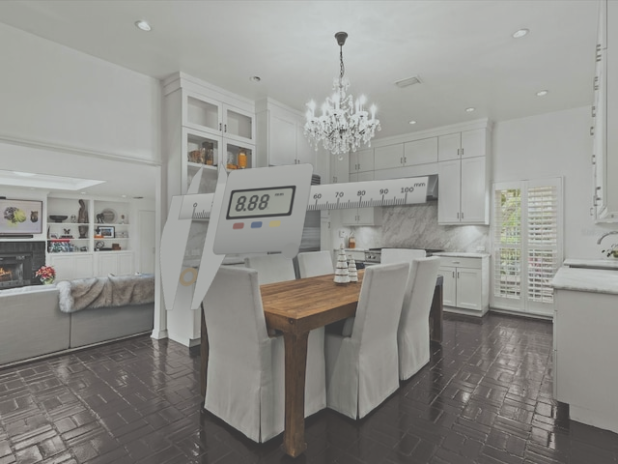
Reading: 8.88,mm
